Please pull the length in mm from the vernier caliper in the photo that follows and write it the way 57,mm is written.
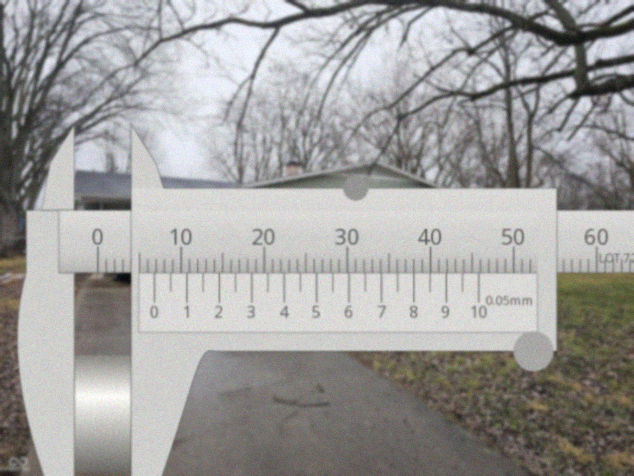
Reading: 6.8,mm
